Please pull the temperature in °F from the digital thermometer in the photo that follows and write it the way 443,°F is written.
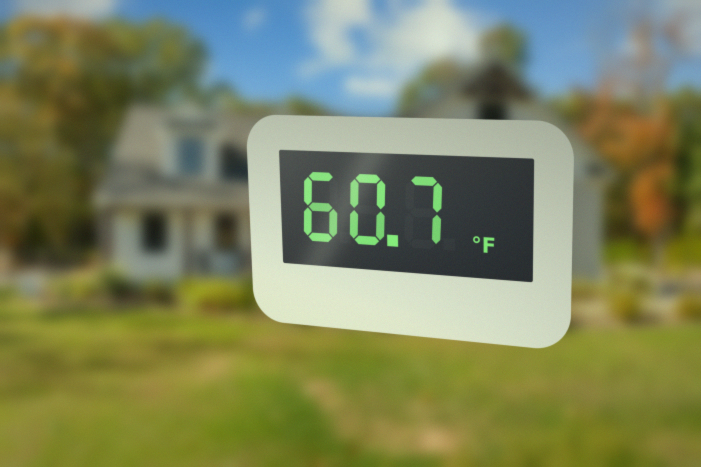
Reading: 60.7,°F
